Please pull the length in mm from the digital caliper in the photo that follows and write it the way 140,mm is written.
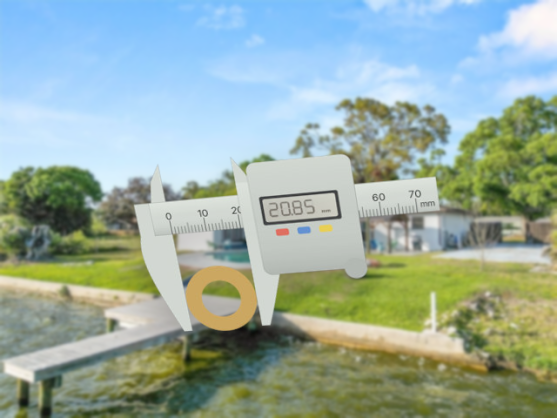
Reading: 20.85,mm
